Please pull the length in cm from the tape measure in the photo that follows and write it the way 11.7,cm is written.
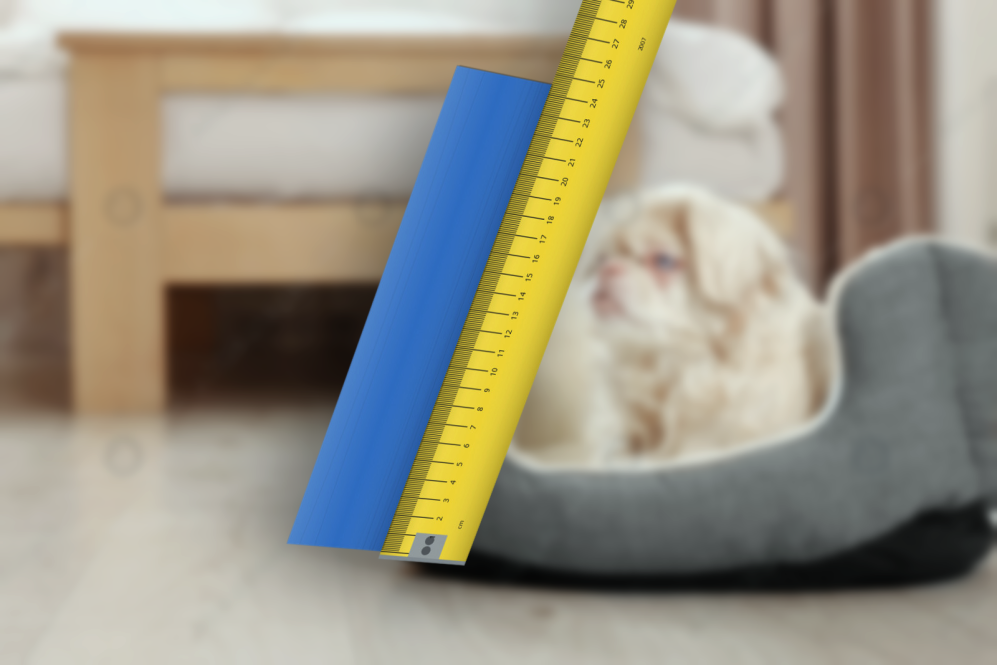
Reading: 24.5,cm
